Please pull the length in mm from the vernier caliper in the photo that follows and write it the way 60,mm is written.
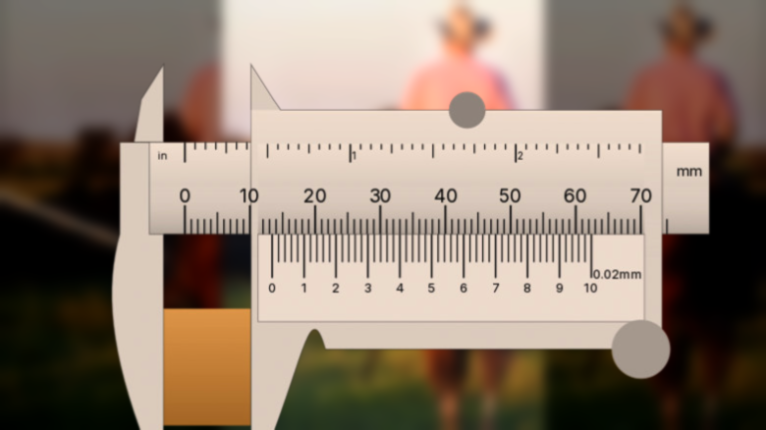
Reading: 13.4,mm
